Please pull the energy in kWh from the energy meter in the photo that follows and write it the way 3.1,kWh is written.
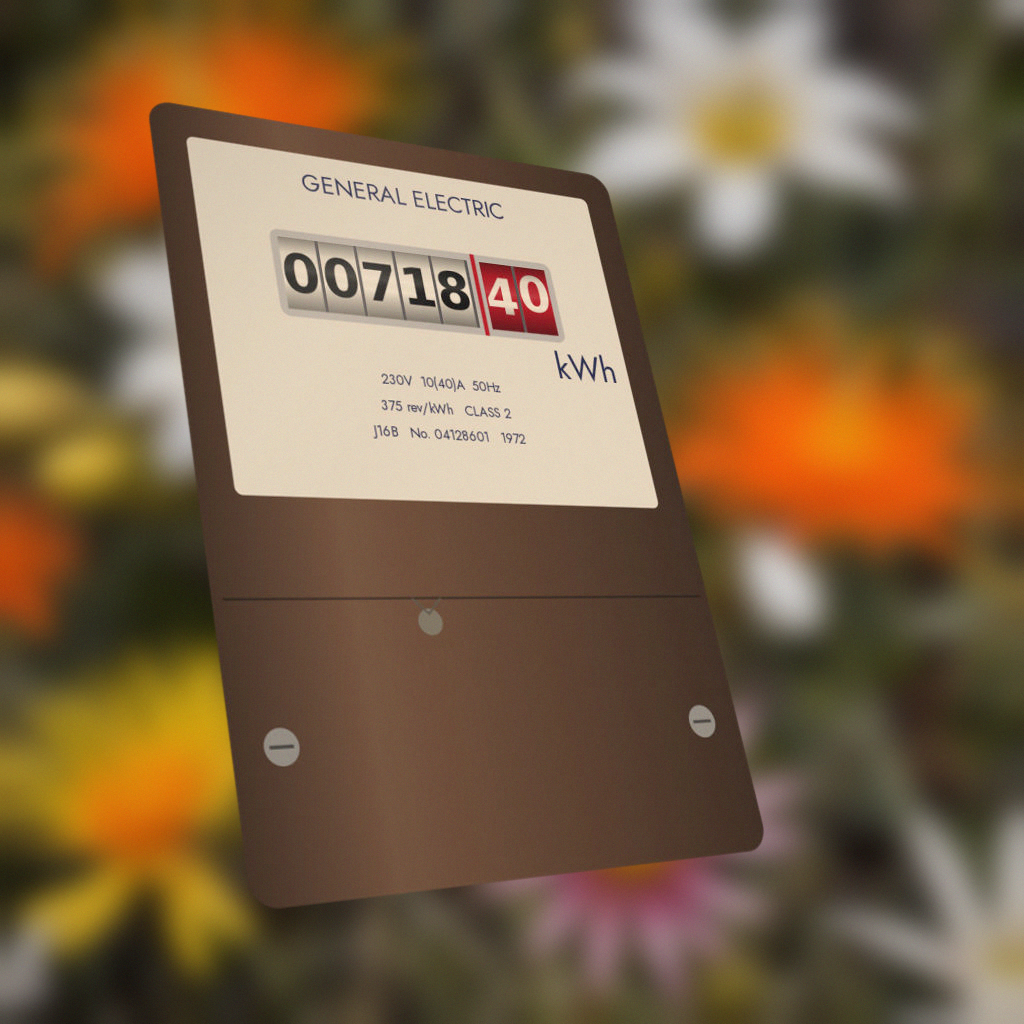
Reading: 718.40,kWh
